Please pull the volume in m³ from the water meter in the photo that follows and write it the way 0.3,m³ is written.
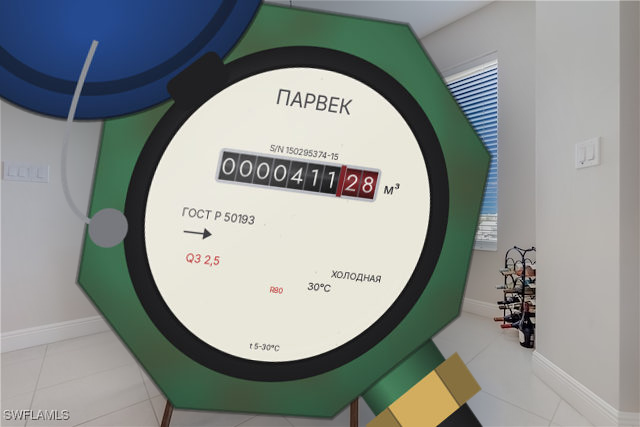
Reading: 411.28,m³
